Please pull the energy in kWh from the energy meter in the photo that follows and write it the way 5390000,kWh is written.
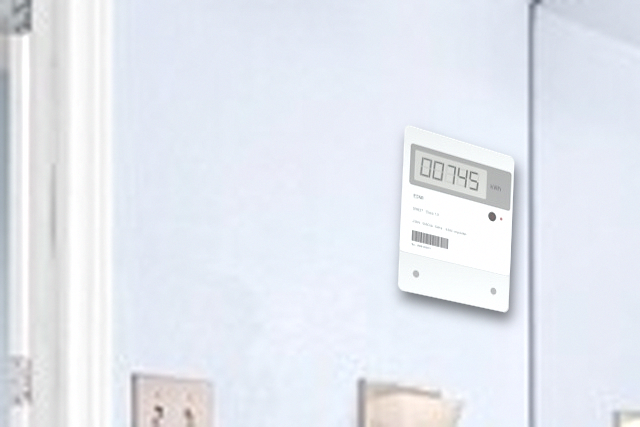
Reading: 745,kWh
